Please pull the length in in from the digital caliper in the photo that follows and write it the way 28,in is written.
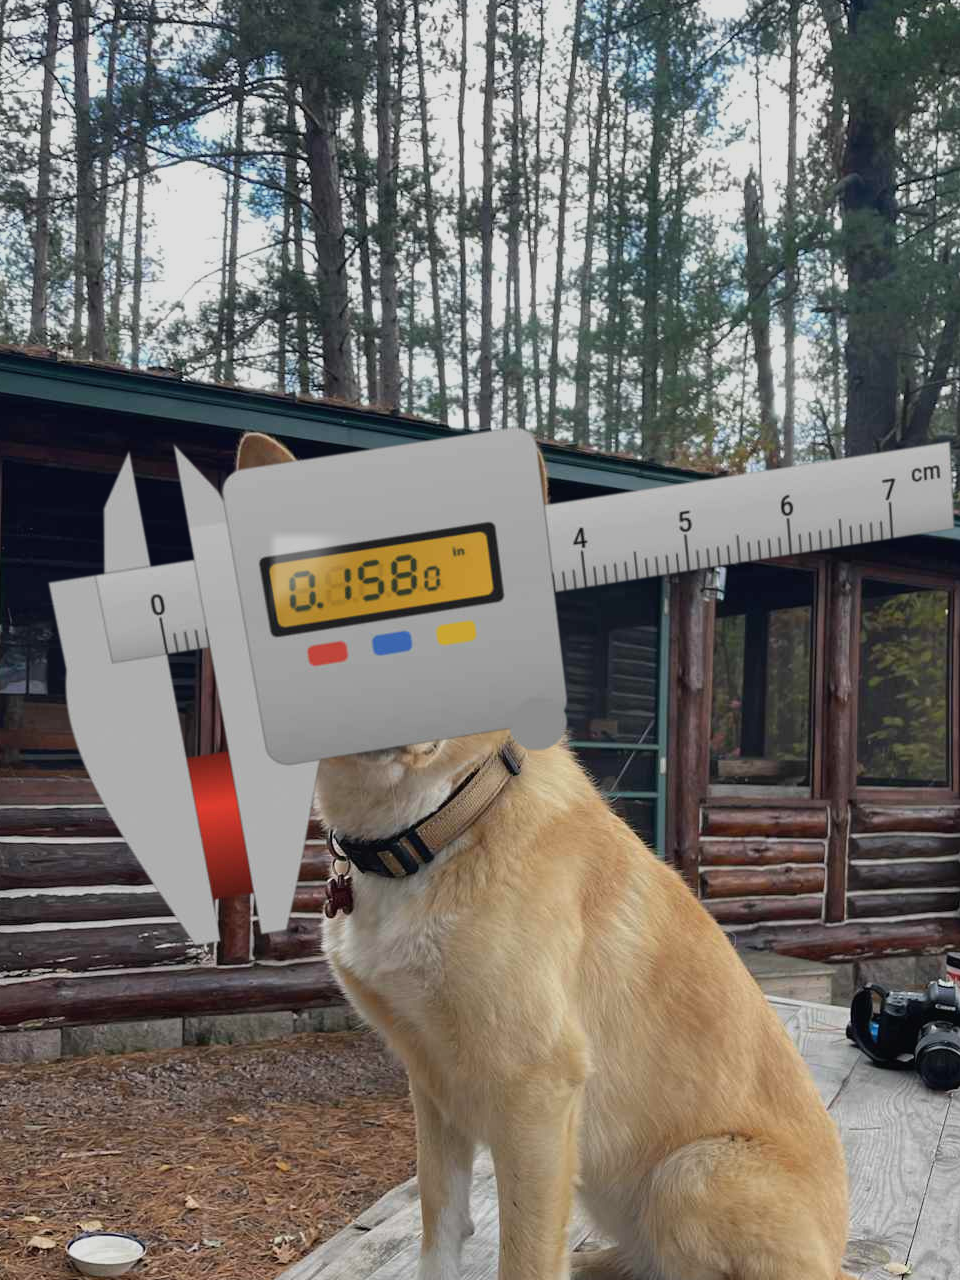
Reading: 0.1580,in
